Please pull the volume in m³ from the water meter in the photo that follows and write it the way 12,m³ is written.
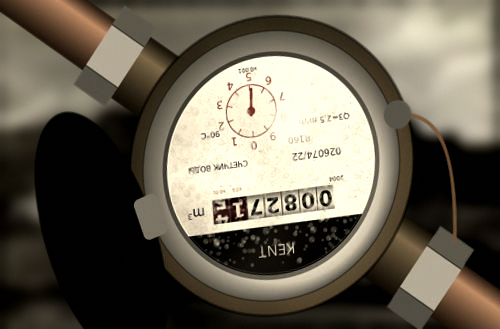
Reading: 827.145,m³
